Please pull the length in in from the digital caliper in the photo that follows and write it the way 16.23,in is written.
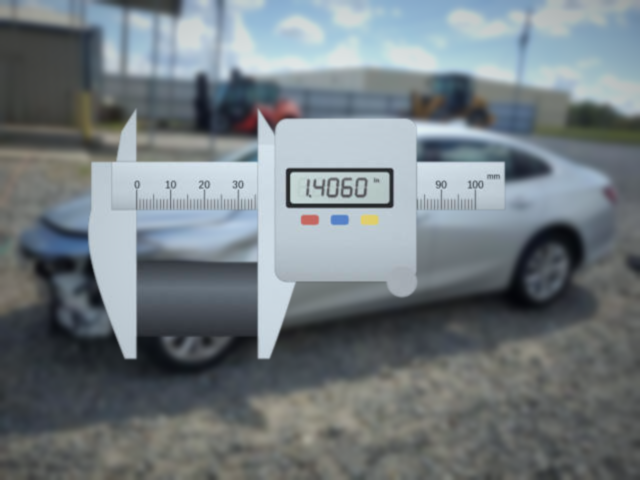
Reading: 1.4060,in
